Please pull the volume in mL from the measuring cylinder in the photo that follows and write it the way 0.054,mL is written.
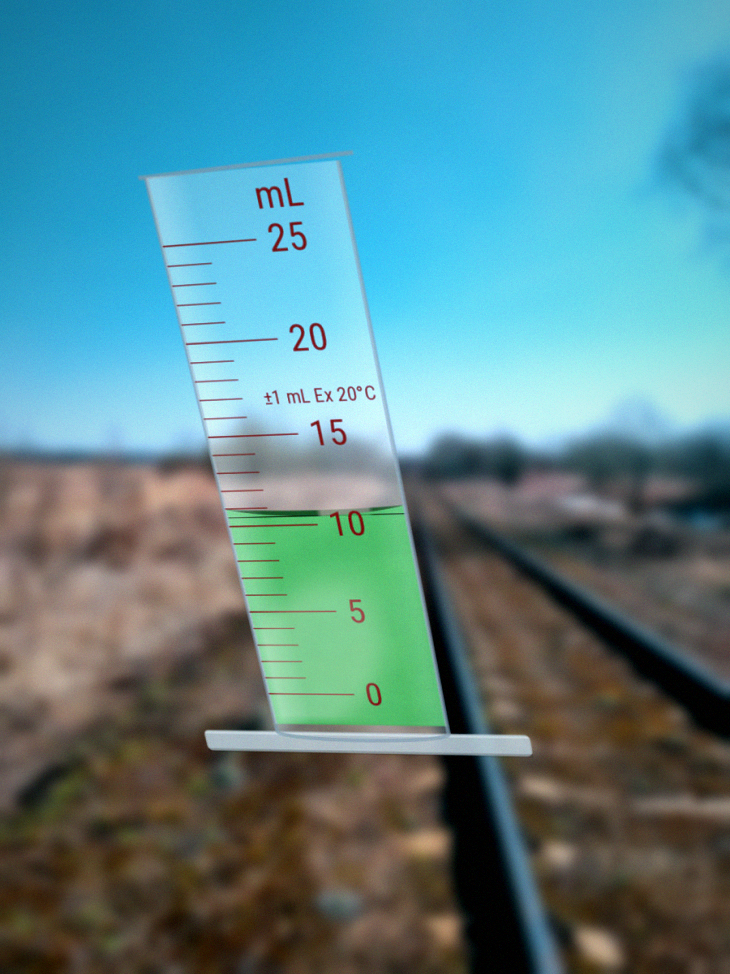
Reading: 10.5,mL
